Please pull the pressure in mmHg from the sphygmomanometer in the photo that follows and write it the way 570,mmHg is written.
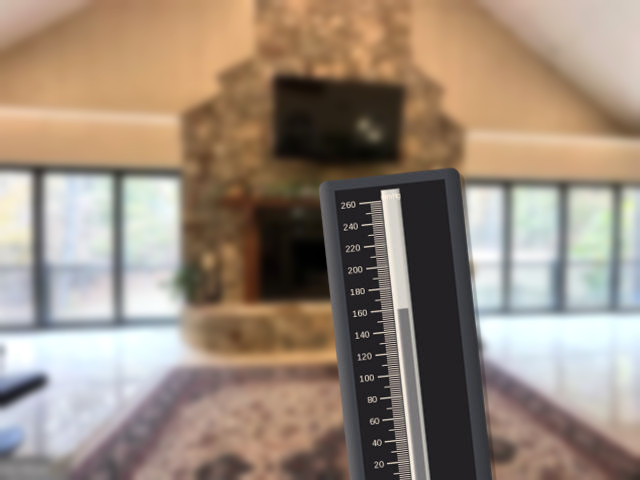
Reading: 160,mmHg
